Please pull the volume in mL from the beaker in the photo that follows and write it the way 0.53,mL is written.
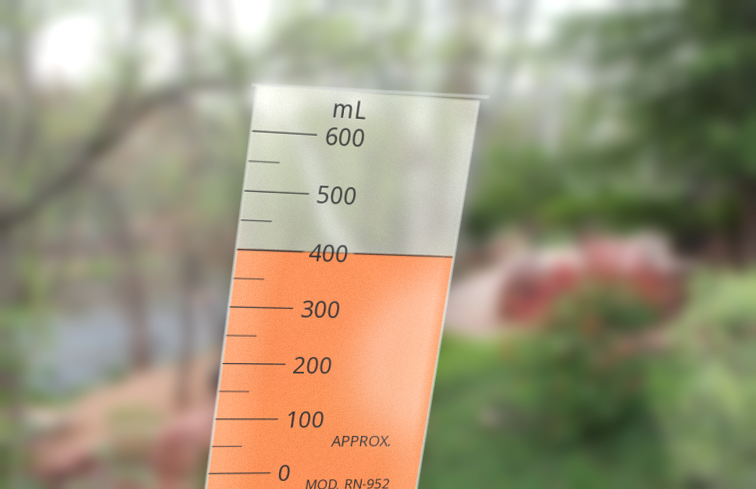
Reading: 400,mL
